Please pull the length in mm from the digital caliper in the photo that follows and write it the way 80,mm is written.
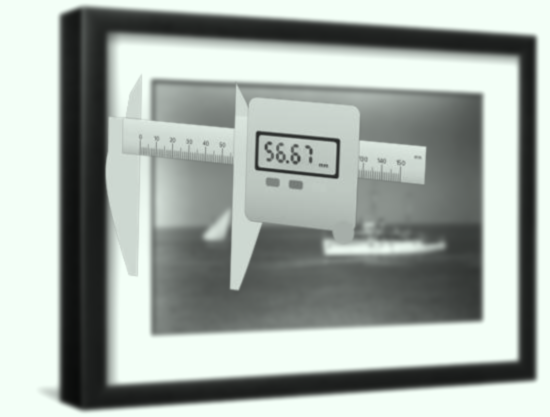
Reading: 56.67,mm
